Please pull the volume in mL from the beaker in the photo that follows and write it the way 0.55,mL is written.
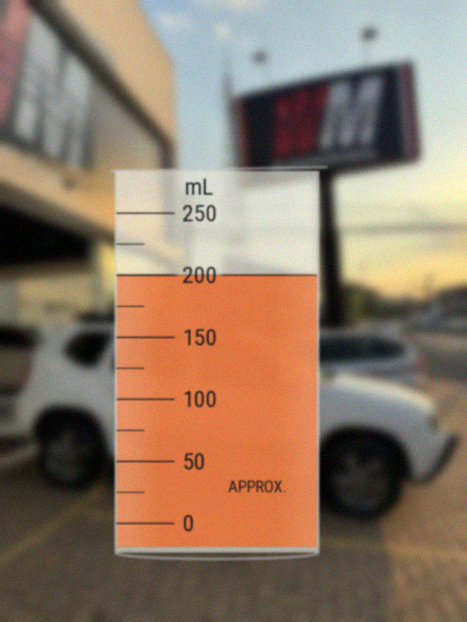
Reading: 200,mL
